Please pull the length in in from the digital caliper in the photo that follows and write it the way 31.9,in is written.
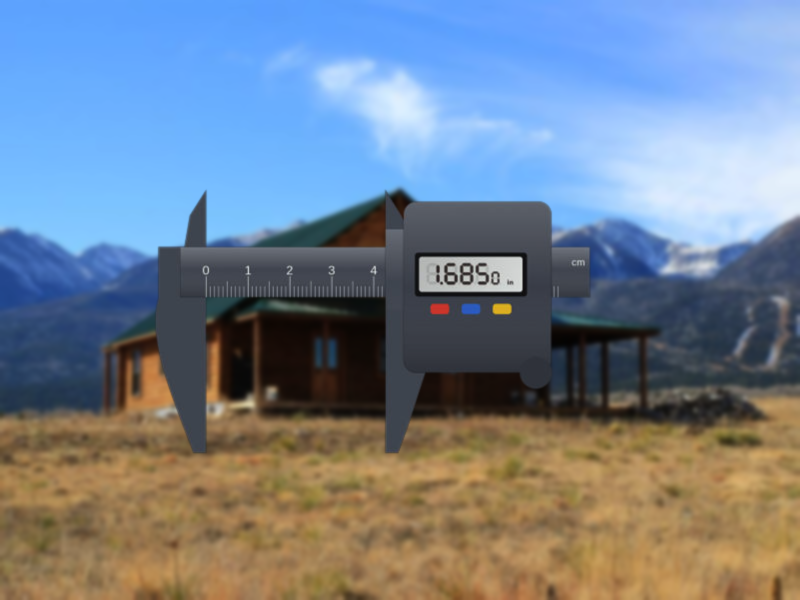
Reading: 1.6850,in
